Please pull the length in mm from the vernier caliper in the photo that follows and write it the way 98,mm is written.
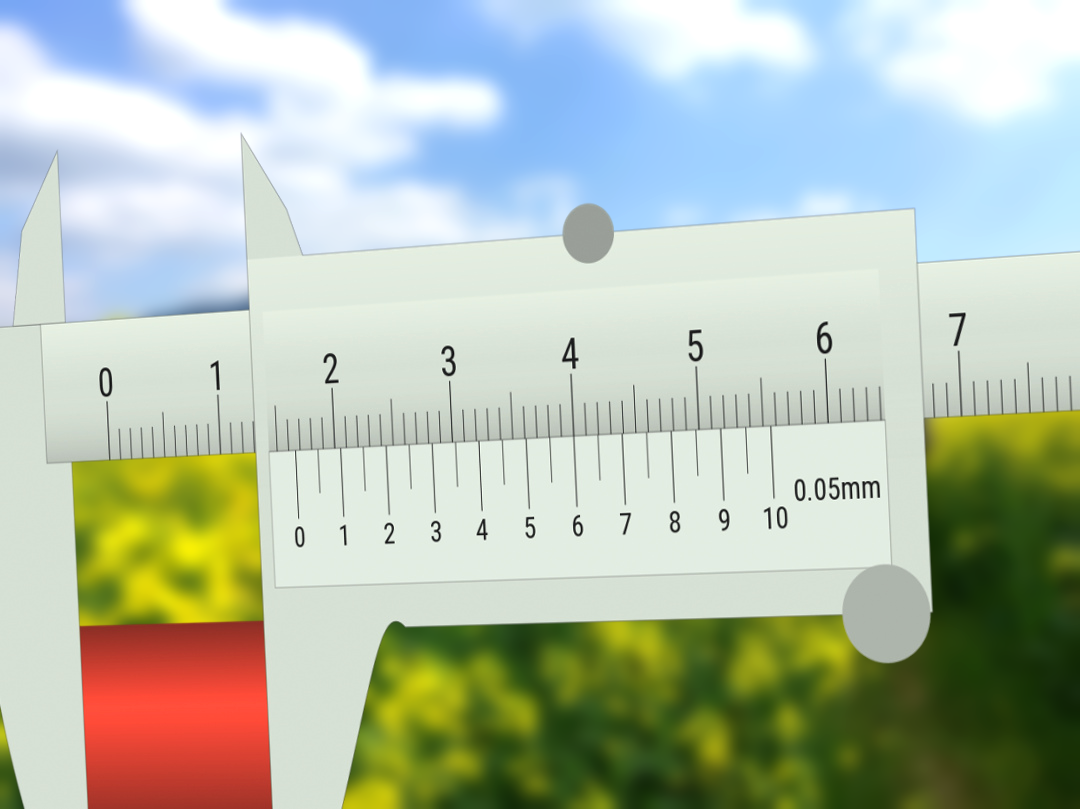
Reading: 16.6,mm
